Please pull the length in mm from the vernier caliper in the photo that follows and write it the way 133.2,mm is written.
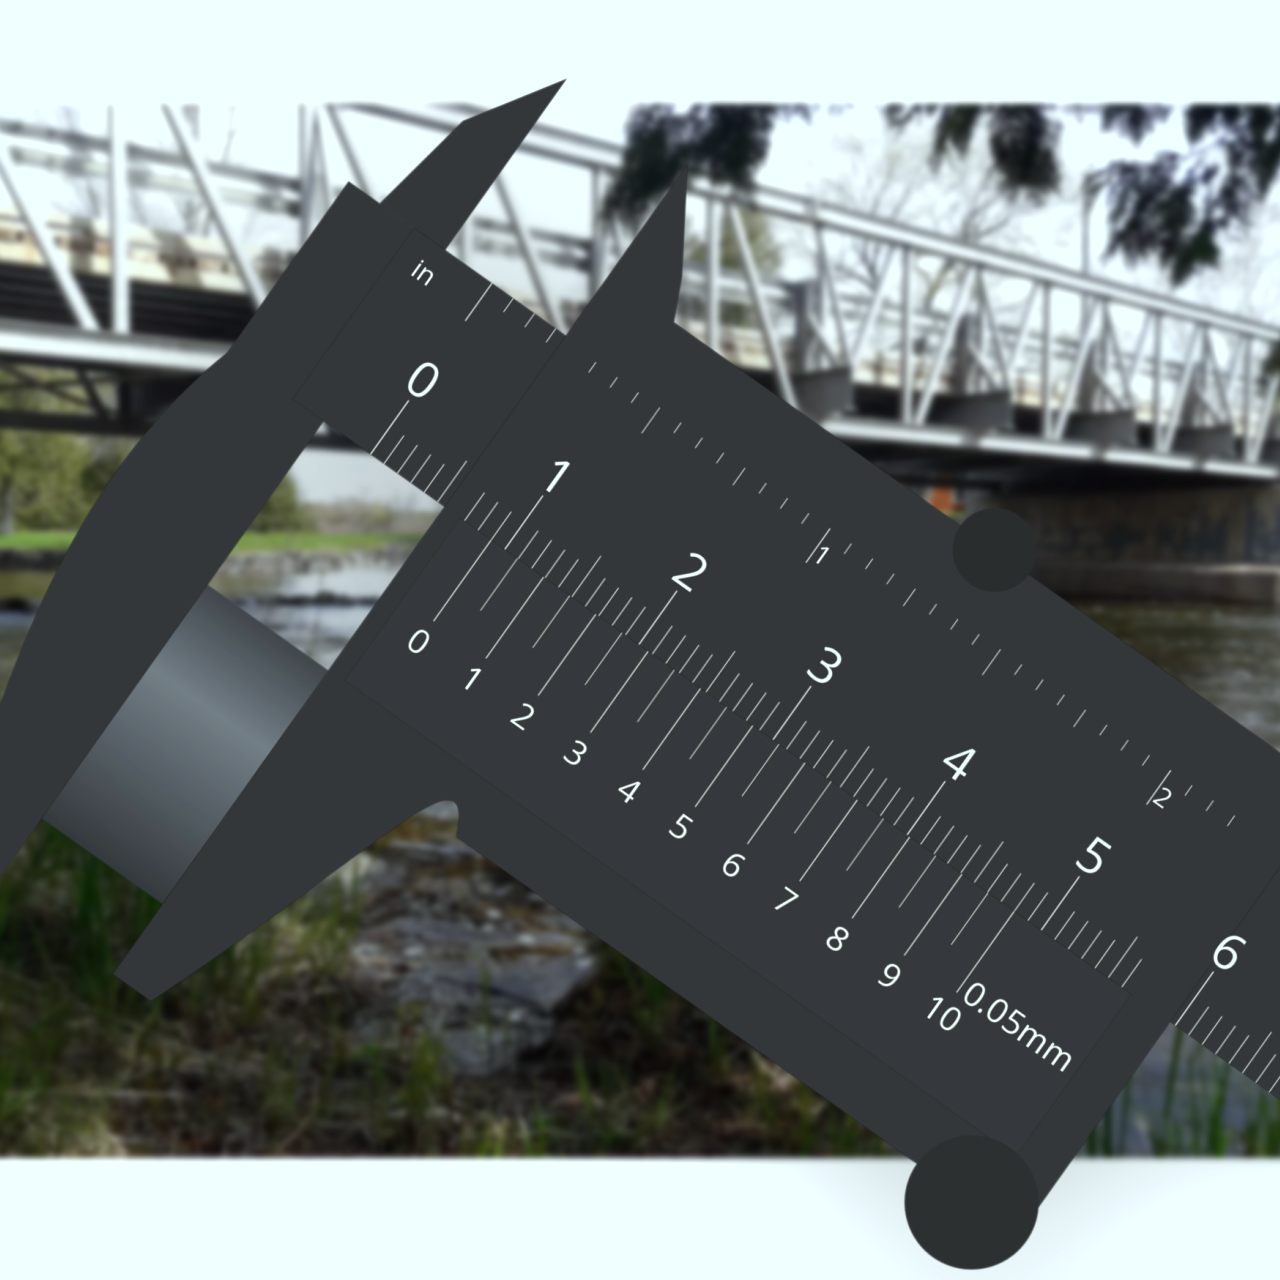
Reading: 9.0,mm
